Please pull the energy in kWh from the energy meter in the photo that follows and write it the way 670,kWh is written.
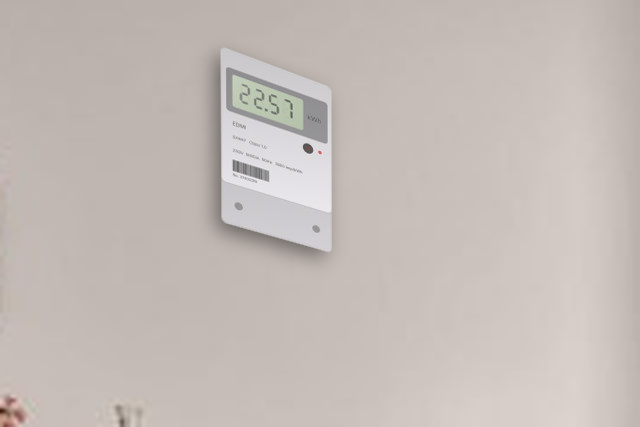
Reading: 22.57,kWh
